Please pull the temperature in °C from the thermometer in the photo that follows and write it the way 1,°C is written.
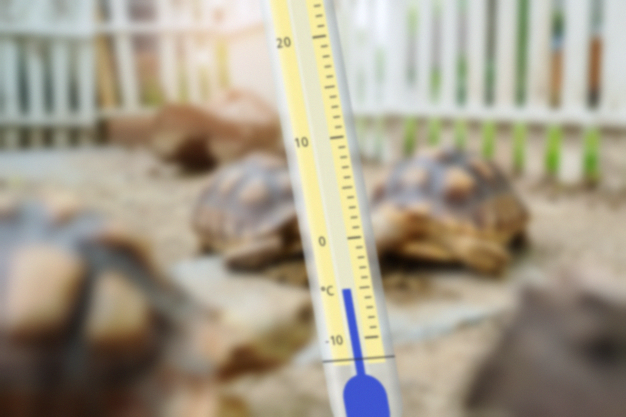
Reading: -5,°C
